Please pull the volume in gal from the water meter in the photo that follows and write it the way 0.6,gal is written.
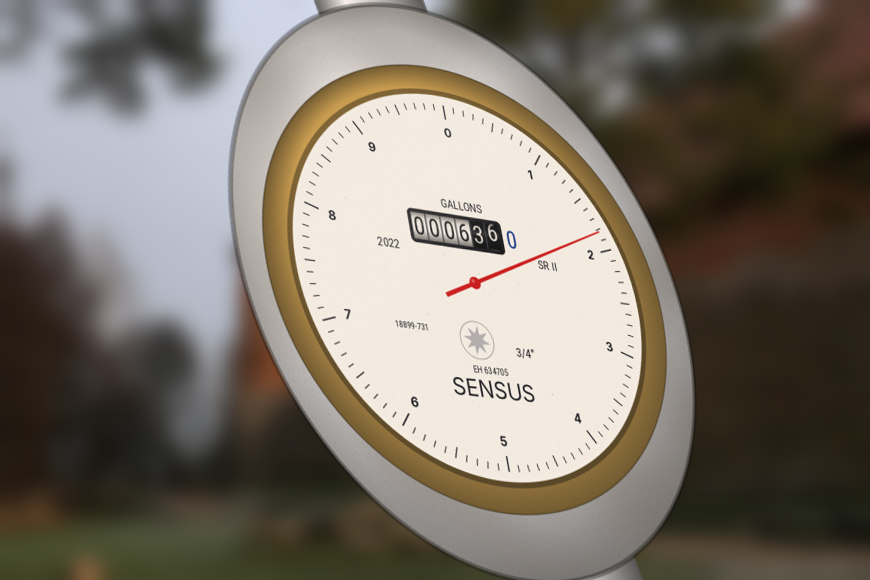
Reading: 6361.8,gal
